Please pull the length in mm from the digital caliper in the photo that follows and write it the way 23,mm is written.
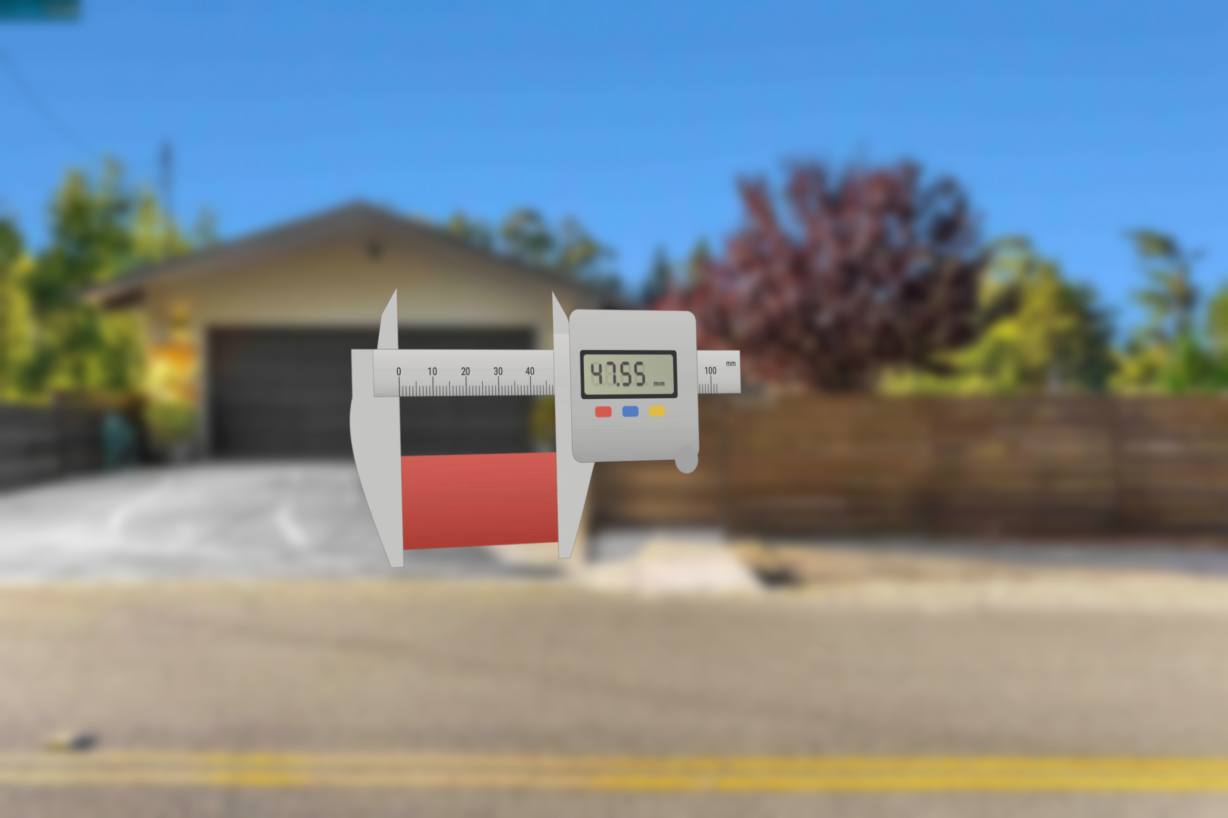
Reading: 47.55,mm
